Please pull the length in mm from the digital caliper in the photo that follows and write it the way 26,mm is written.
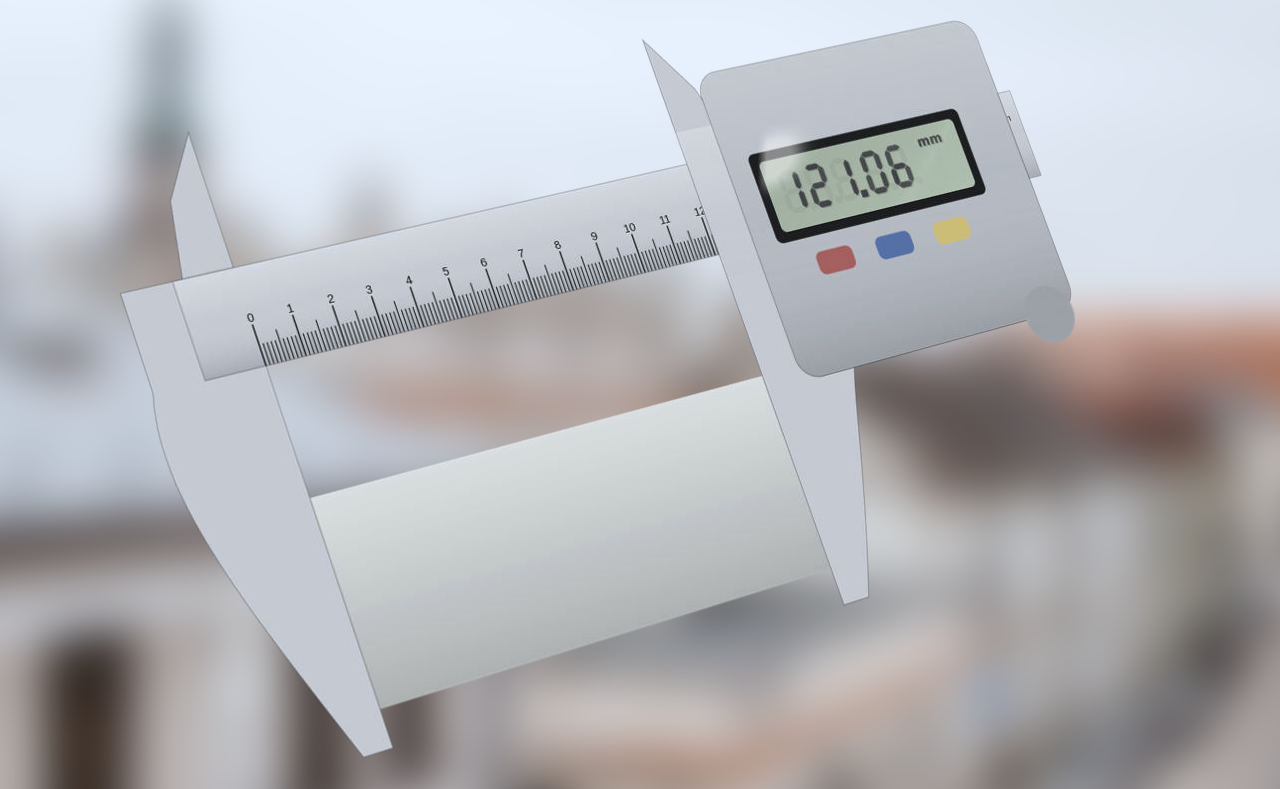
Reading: 121.06,mm
